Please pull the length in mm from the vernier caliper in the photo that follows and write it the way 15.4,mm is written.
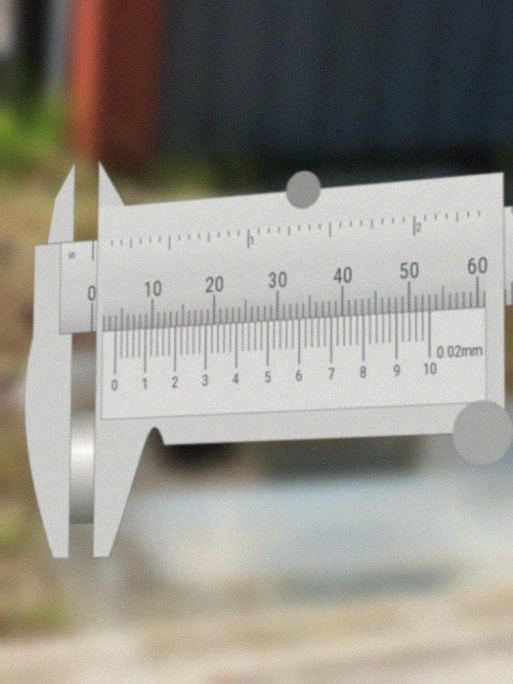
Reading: 4.0,mm
